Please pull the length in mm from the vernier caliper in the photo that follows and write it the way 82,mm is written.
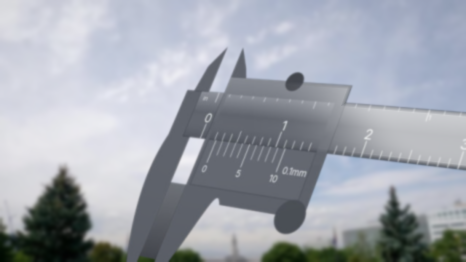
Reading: 2.2,mm
